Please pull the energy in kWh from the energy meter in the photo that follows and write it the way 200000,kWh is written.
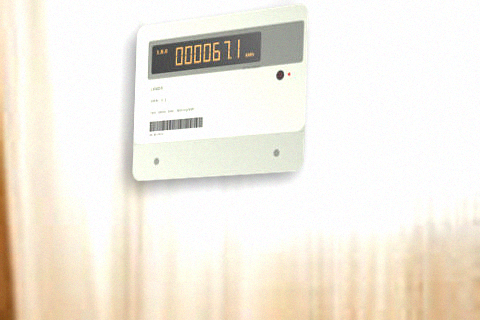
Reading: 67.1,kWh
